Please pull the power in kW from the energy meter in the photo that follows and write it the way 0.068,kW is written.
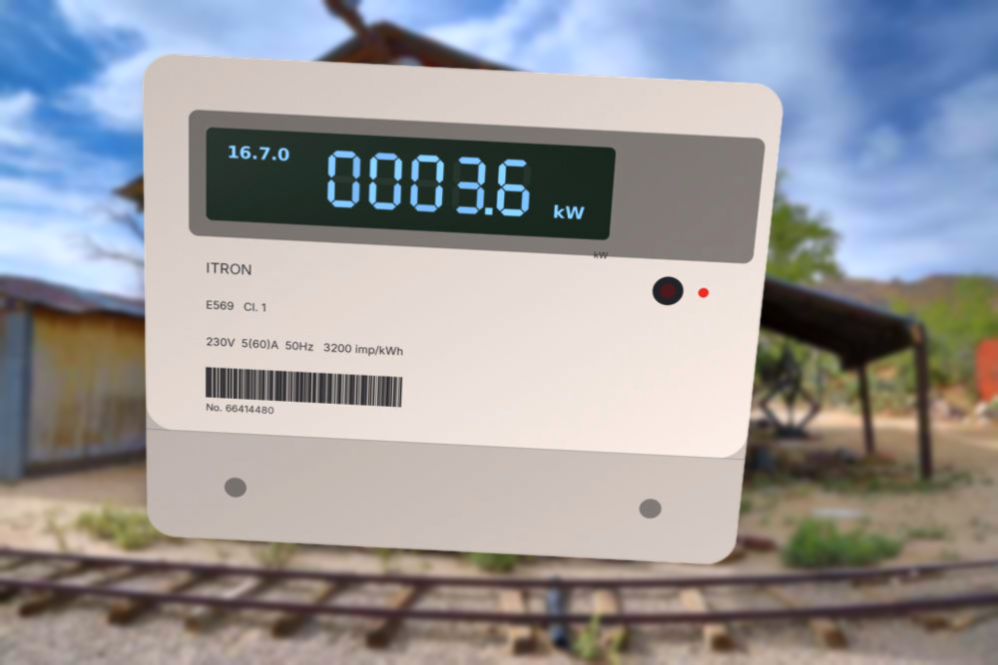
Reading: 3.6,kW
